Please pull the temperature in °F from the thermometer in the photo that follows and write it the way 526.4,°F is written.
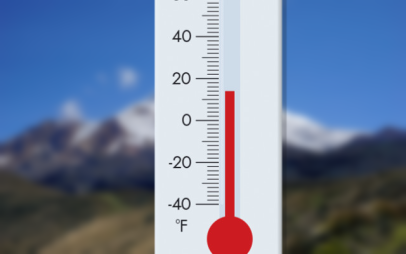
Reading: 14,°F
